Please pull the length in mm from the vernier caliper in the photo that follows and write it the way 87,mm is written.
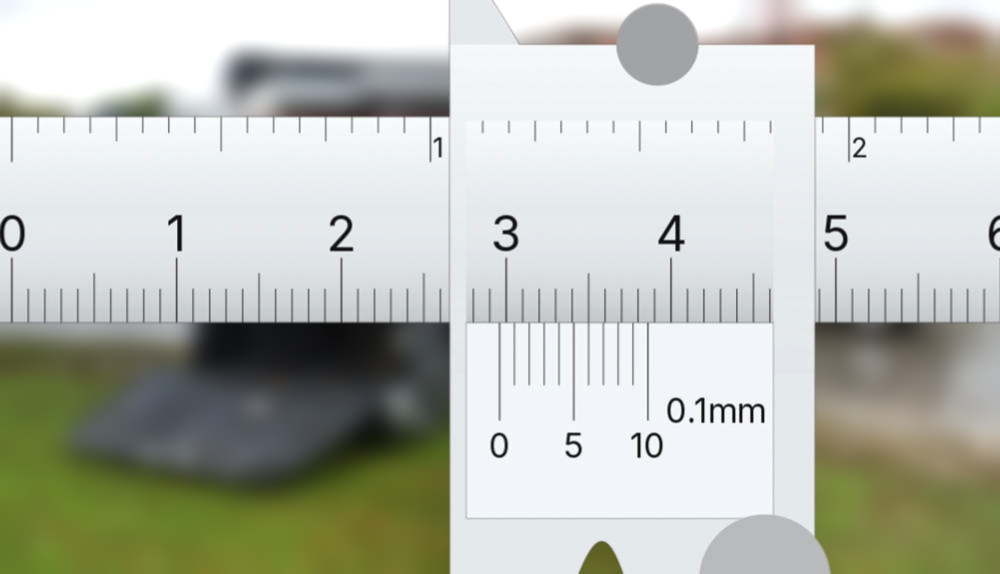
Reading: 29.6,mm
